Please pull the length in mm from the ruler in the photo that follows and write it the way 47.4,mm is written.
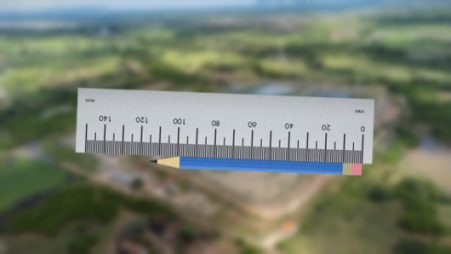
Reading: 115,mm
